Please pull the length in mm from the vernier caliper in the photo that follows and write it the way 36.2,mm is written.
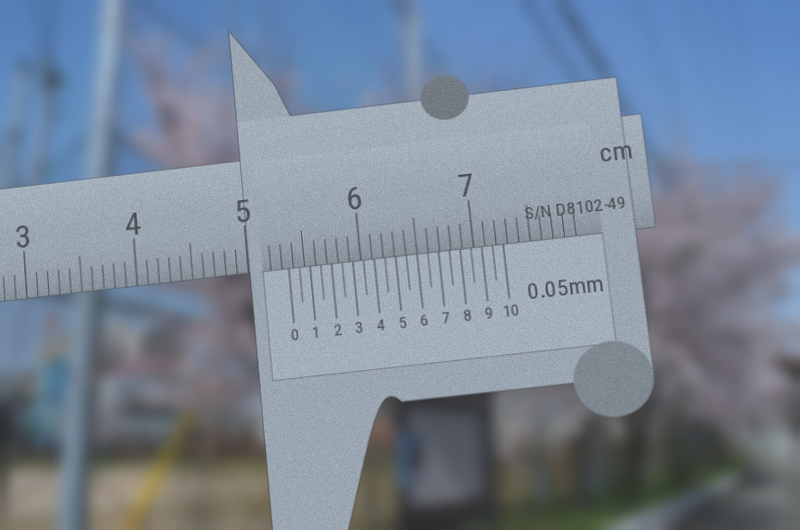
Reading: 53.6,mm
